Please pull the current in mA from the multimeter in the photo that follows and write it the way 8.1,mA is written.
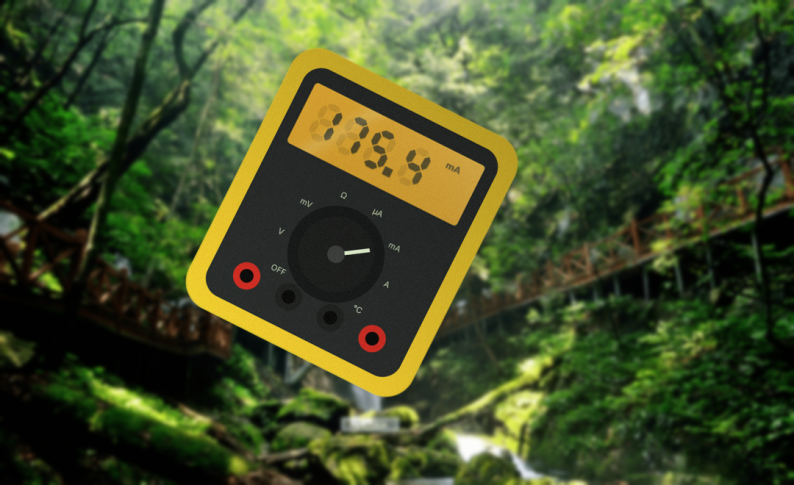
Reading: 175.4,mA
